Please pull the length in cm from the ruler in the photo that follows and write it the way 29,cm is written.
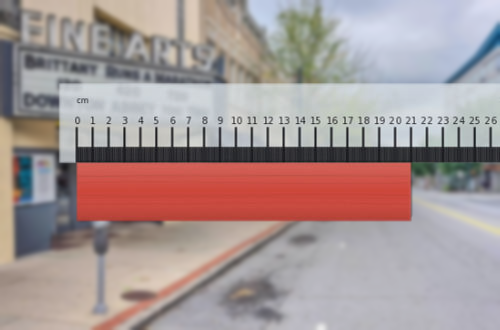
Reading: 21,cm
